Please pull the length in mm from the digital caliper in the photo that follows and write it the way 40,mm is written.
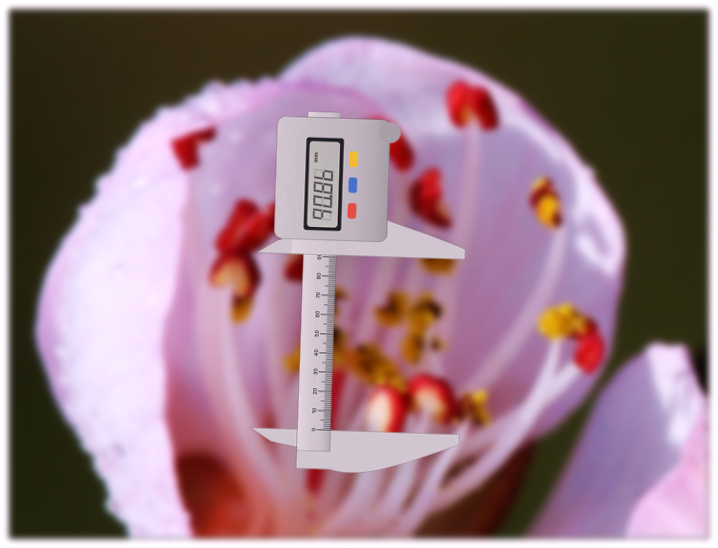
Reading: 90.86,mm
